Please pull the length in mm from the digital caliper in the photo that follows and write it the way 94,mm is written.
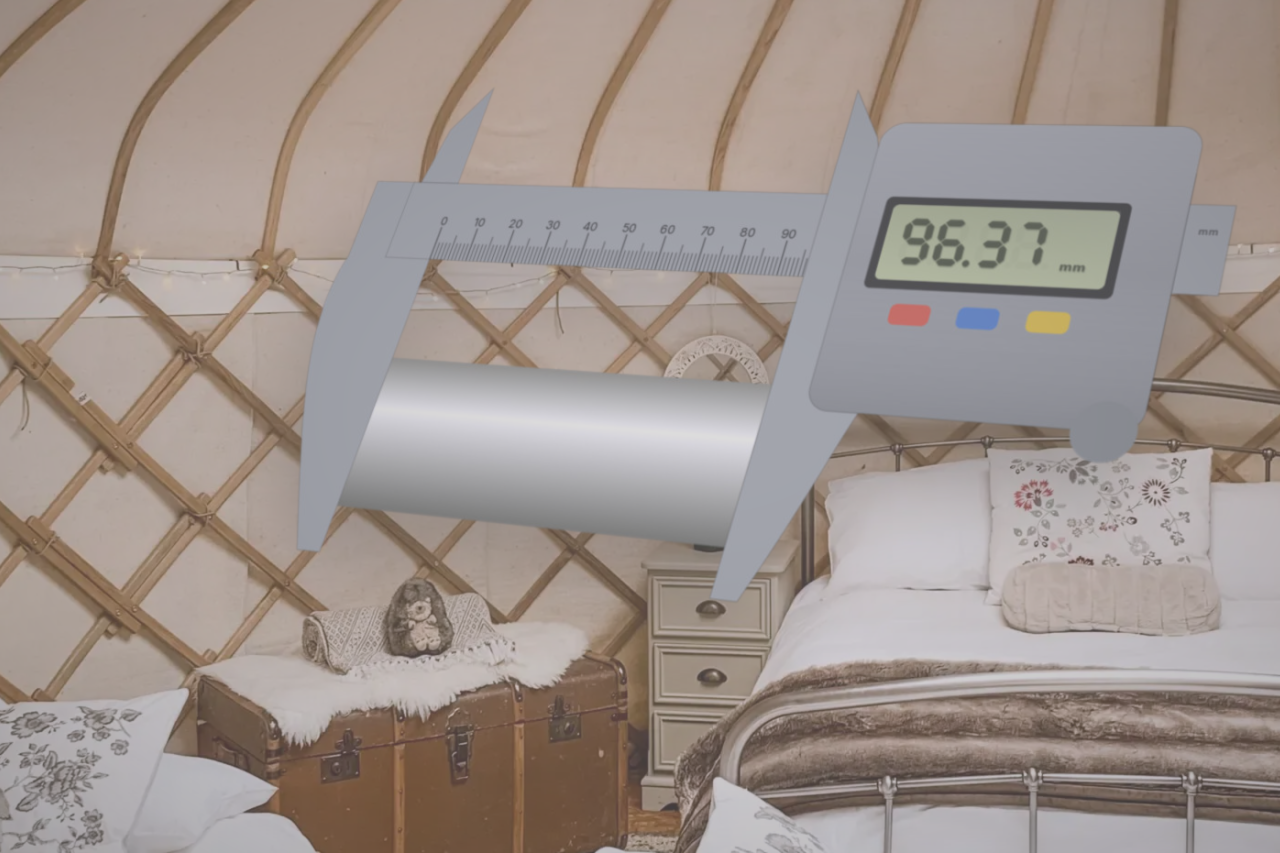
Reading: 96.37,mm
